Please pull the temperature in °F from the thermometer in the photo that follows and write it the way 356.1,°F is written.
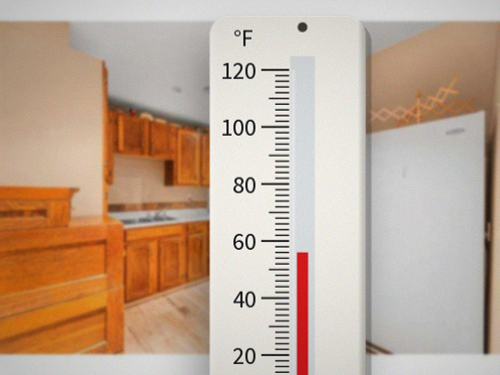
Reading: 56,°F
